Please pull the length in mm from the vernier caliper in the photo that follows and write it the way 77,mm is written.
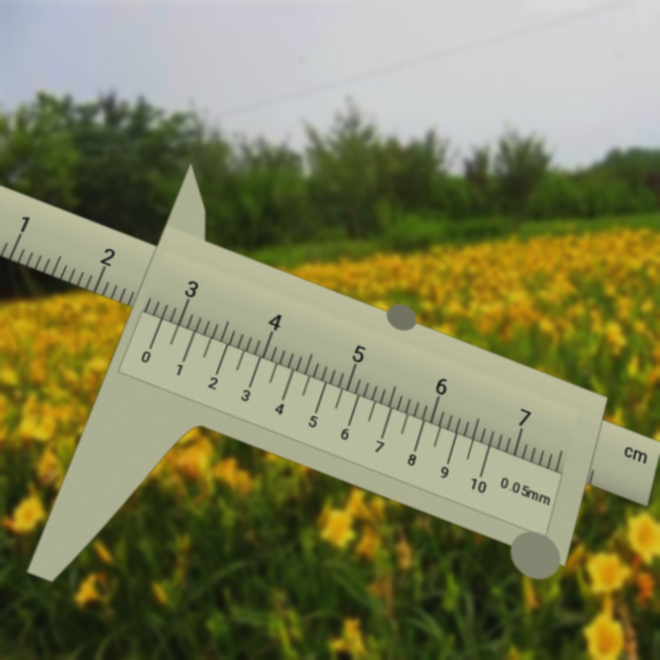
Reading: 28.0,mm
